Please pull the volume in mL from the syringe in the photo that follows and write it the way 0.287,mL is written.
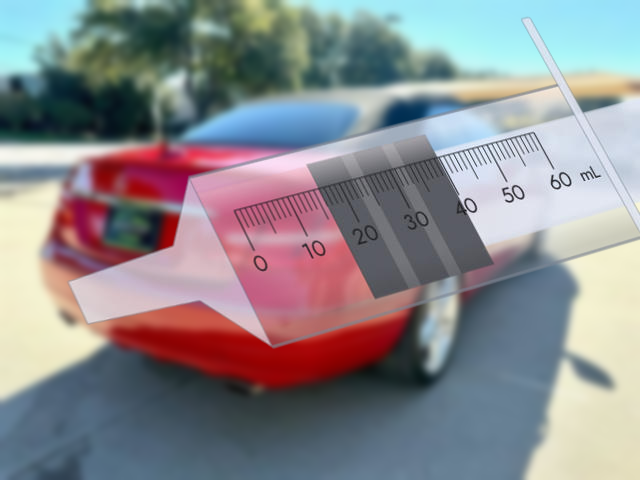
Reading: 16,mL
